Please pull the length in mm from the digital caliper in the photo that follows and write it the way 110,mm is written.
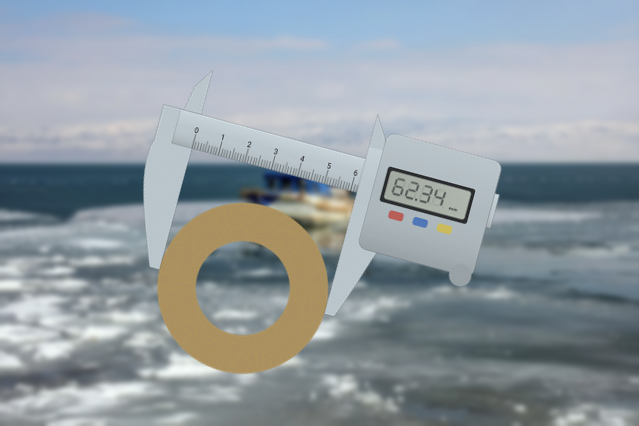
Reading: 62.34,mm
